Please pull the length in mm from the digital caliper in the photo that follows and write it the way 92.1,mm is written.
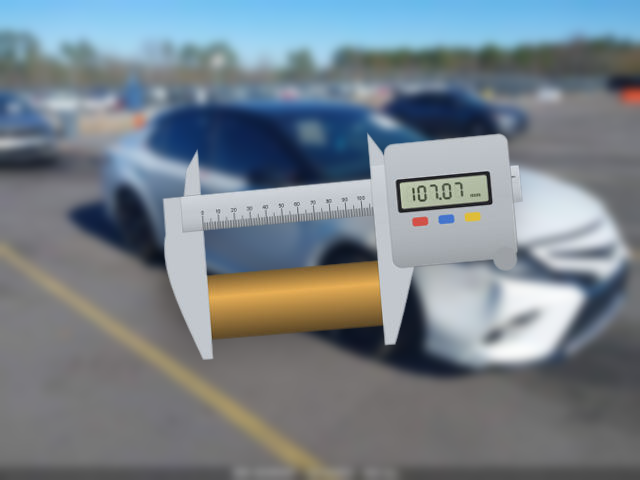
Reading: 107.07,mm
